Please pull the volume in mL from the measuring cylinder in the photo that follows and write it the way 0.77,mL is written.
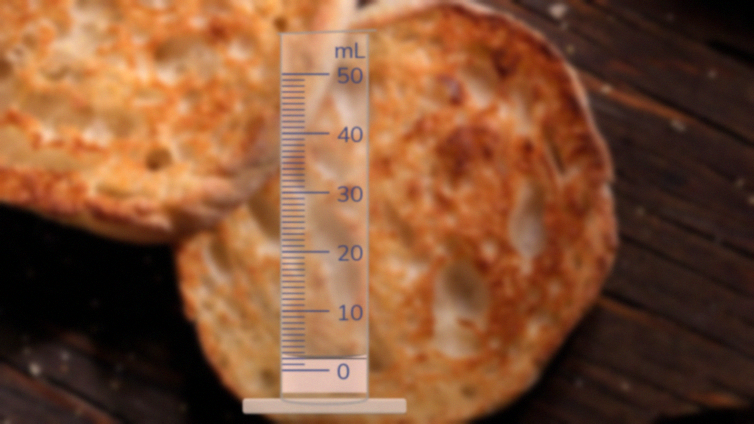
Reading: 2,mL
